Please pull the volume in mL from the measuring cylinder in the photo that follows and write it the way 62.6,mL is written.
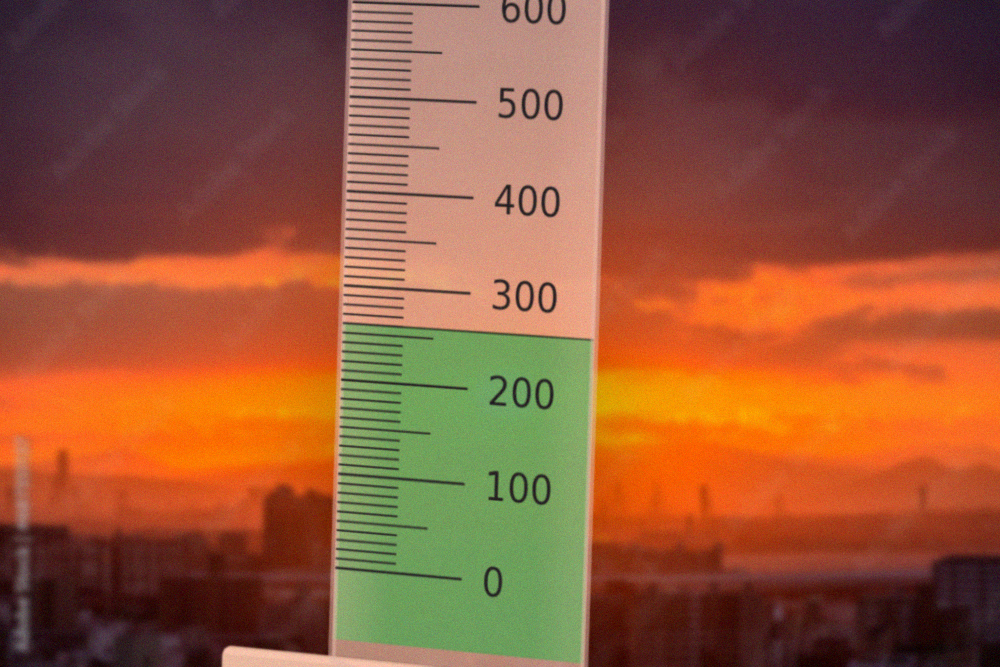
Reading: 260,mL
